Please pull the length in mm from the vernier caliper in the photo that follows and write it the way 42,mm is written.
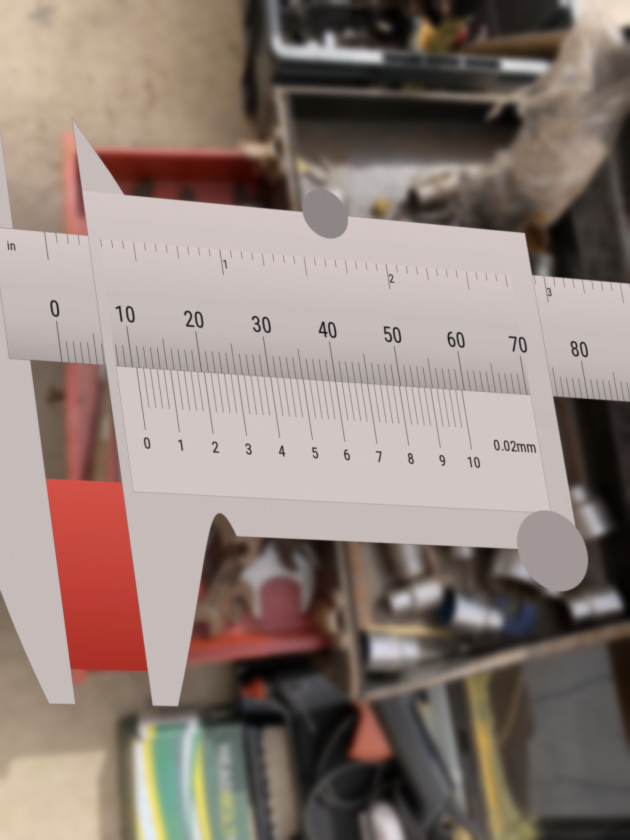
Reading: 10.6,mm
